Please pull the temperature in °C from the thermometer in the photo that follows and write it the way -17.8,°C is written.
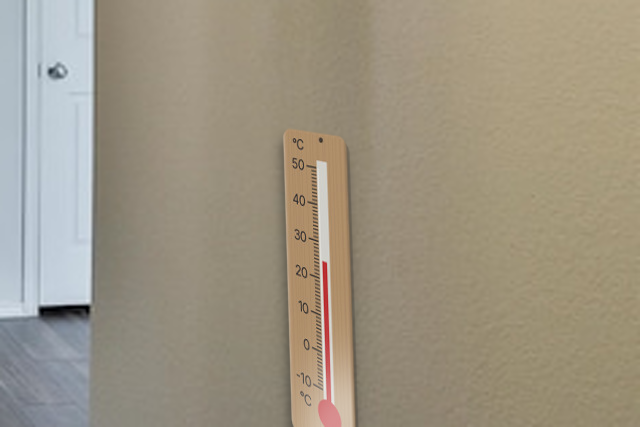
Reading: 25,°C
